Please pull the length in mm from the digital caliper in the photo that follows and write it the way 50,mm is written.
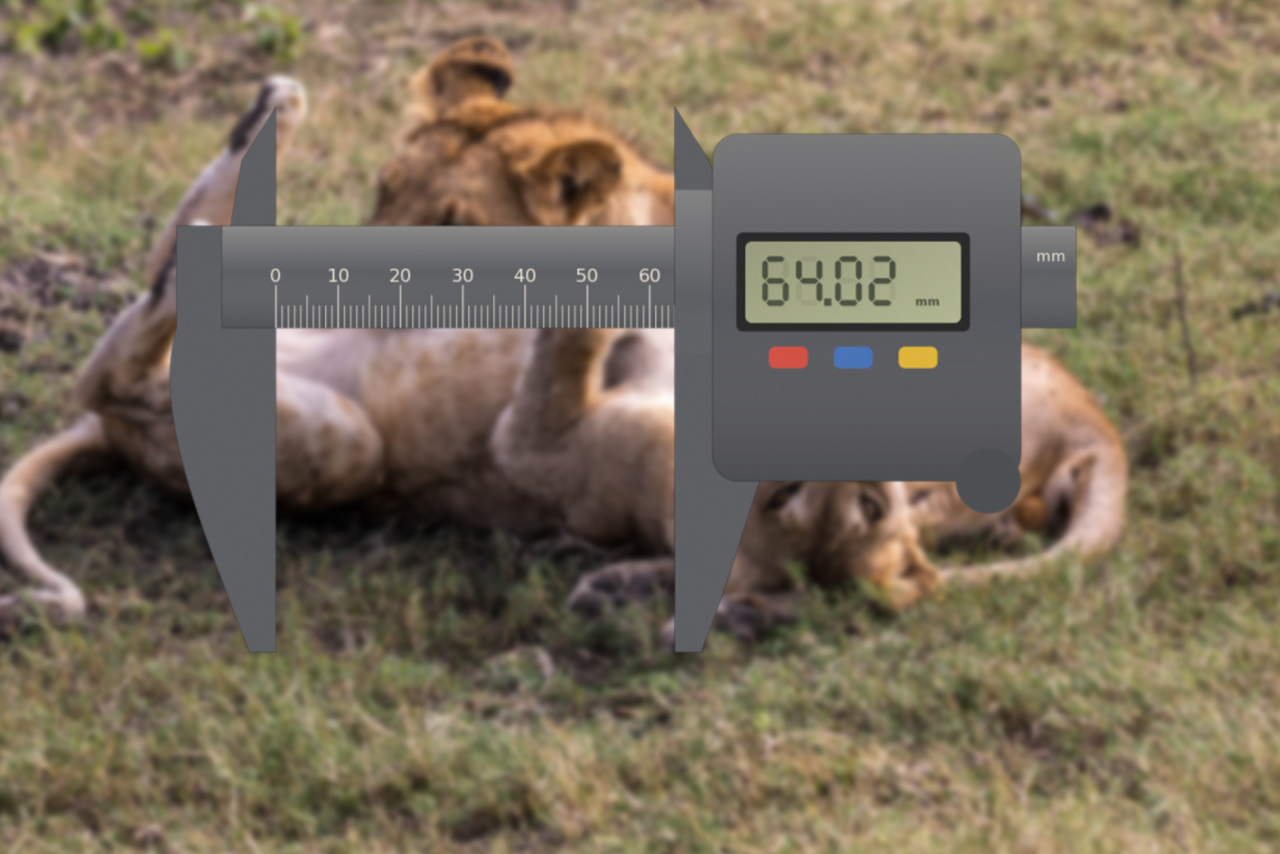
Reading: 64.02,mm
